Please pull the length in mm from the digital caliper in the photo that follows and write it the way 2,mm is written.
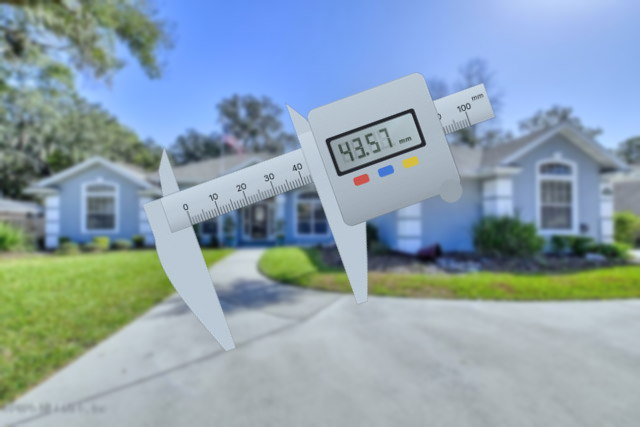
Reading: 43.57,mm
